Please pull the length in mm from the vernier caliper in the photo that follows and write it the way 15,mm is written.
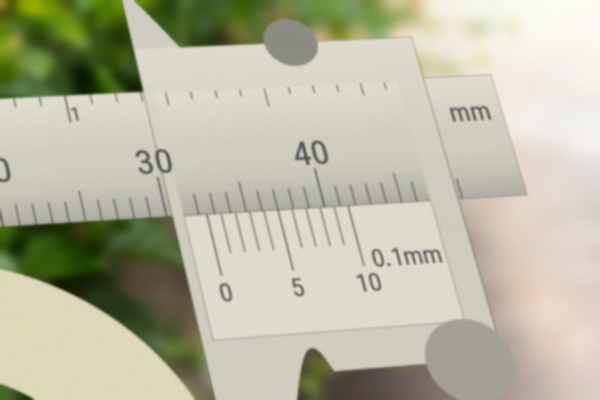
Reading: 32.5,mm
